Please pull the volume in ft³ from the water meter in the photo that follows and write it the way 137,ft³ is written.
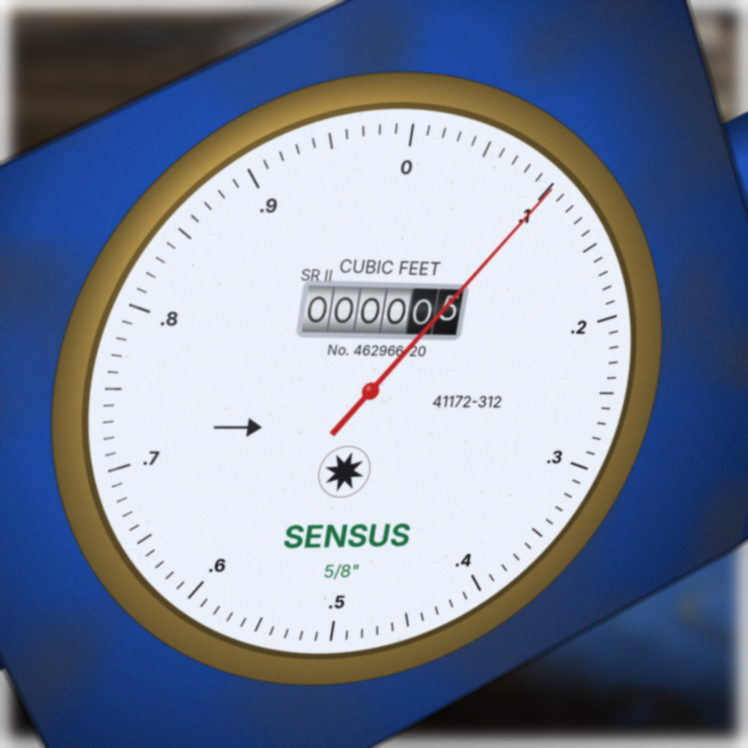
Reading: 5.10,ft³
